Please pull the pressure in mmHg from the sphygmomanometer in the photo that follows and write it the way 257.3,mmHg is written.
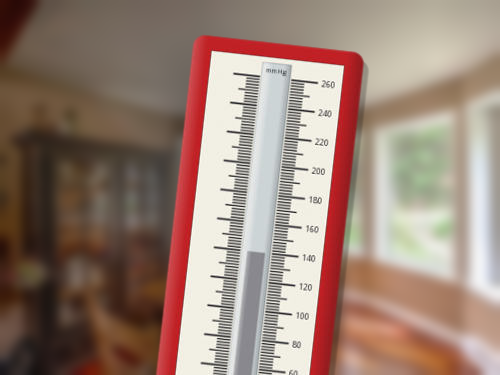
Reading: 140,mmHg
